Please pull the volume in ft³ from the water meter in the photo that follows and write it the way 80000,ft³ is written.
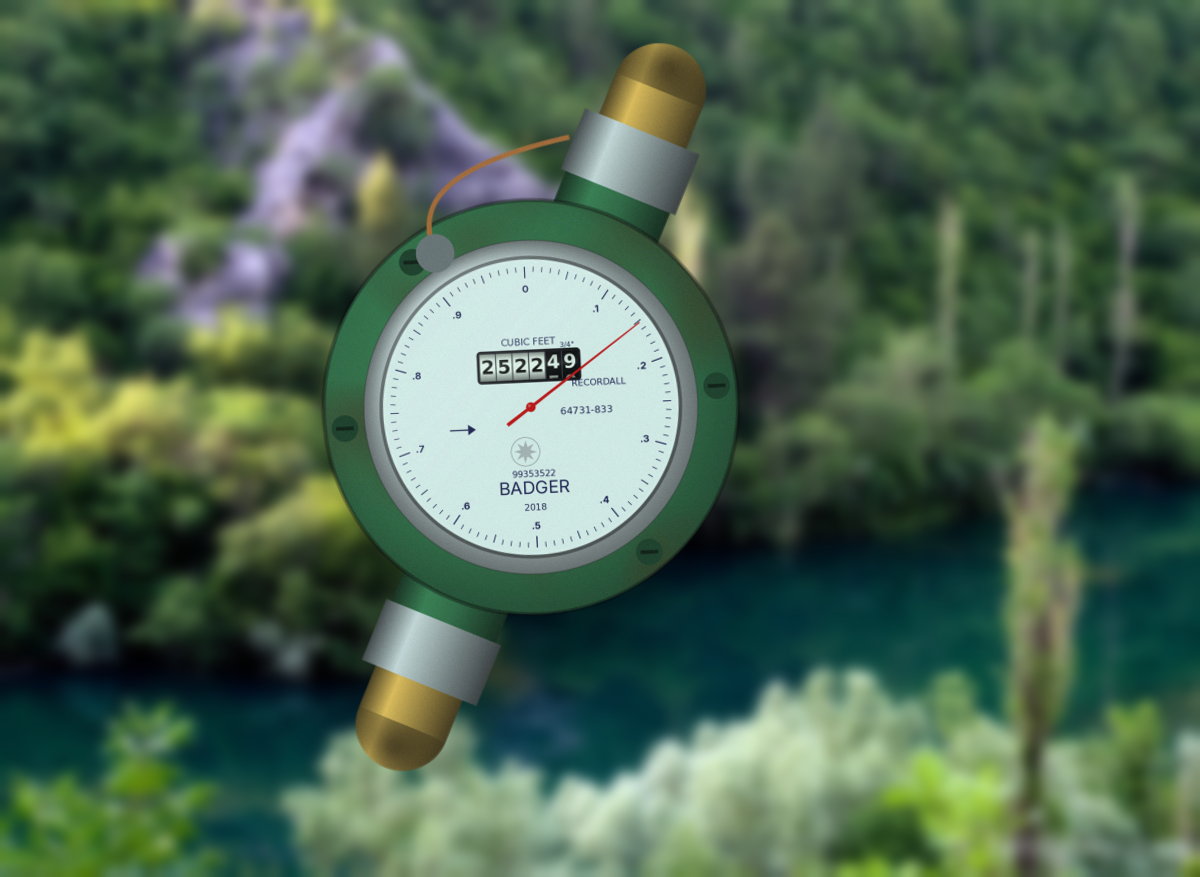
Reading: 252249.15,ft³
